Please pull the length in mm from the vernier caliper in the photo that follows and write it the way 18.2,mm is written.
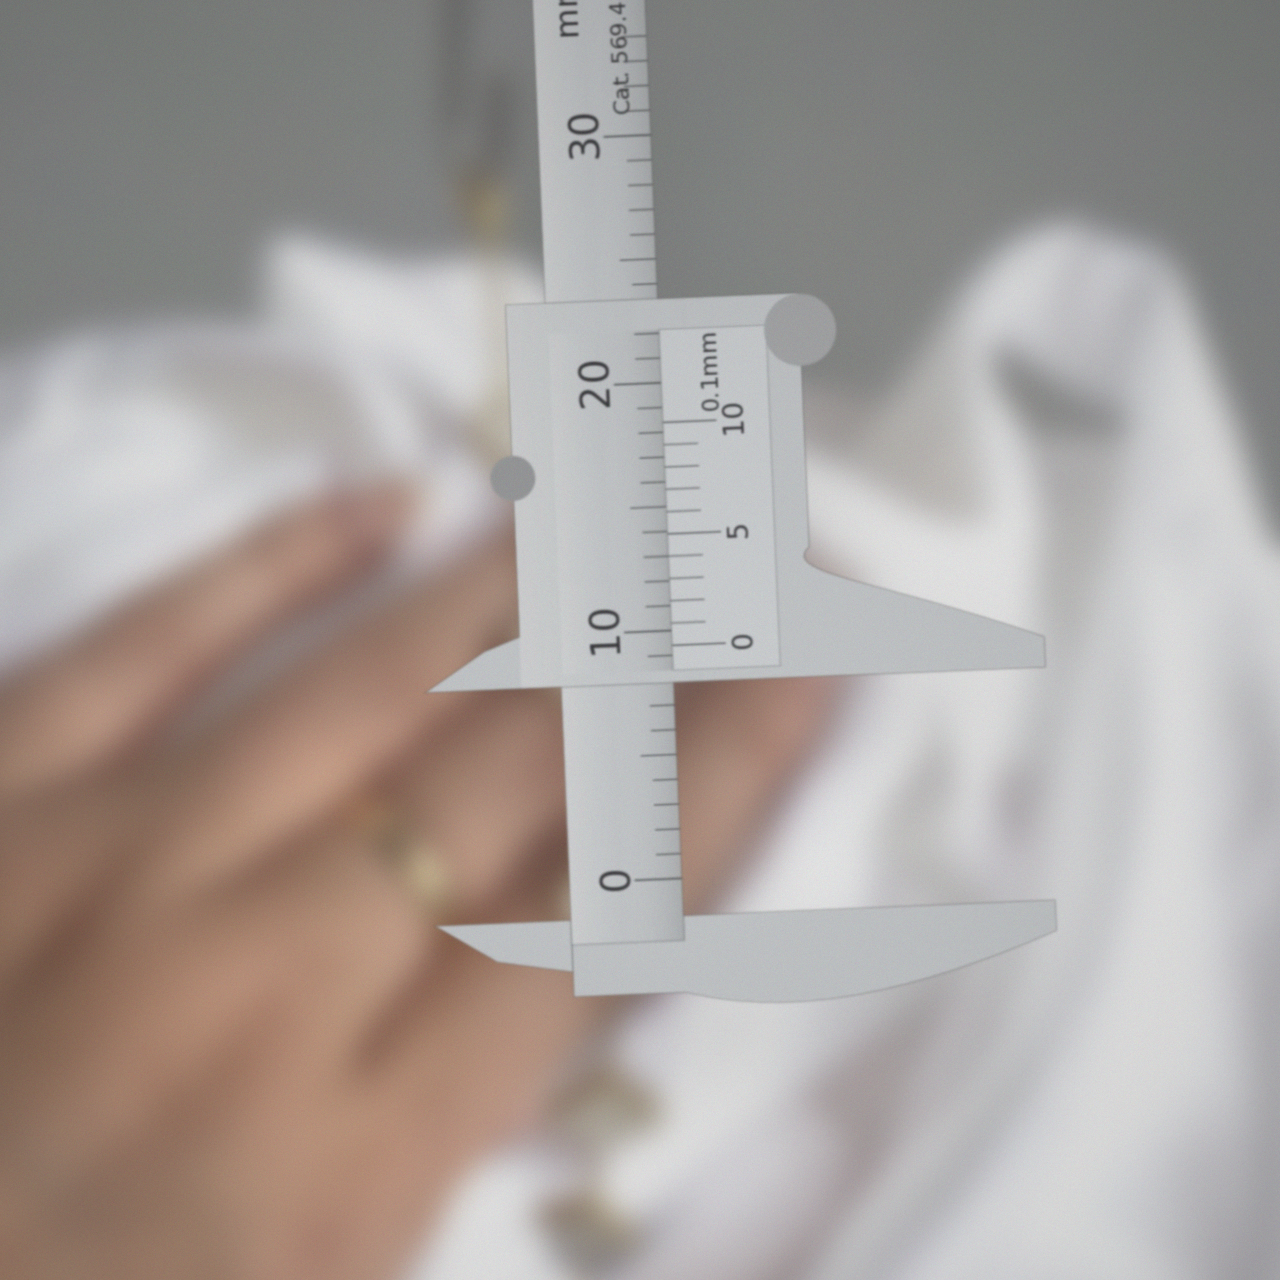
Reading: 9.4,mm
